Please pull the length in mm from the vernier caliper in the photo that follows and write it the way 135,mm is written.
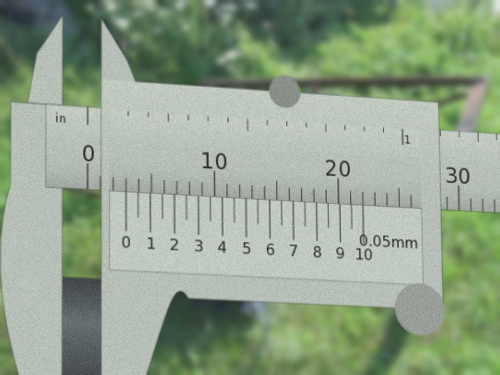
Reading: 3.0,mm
